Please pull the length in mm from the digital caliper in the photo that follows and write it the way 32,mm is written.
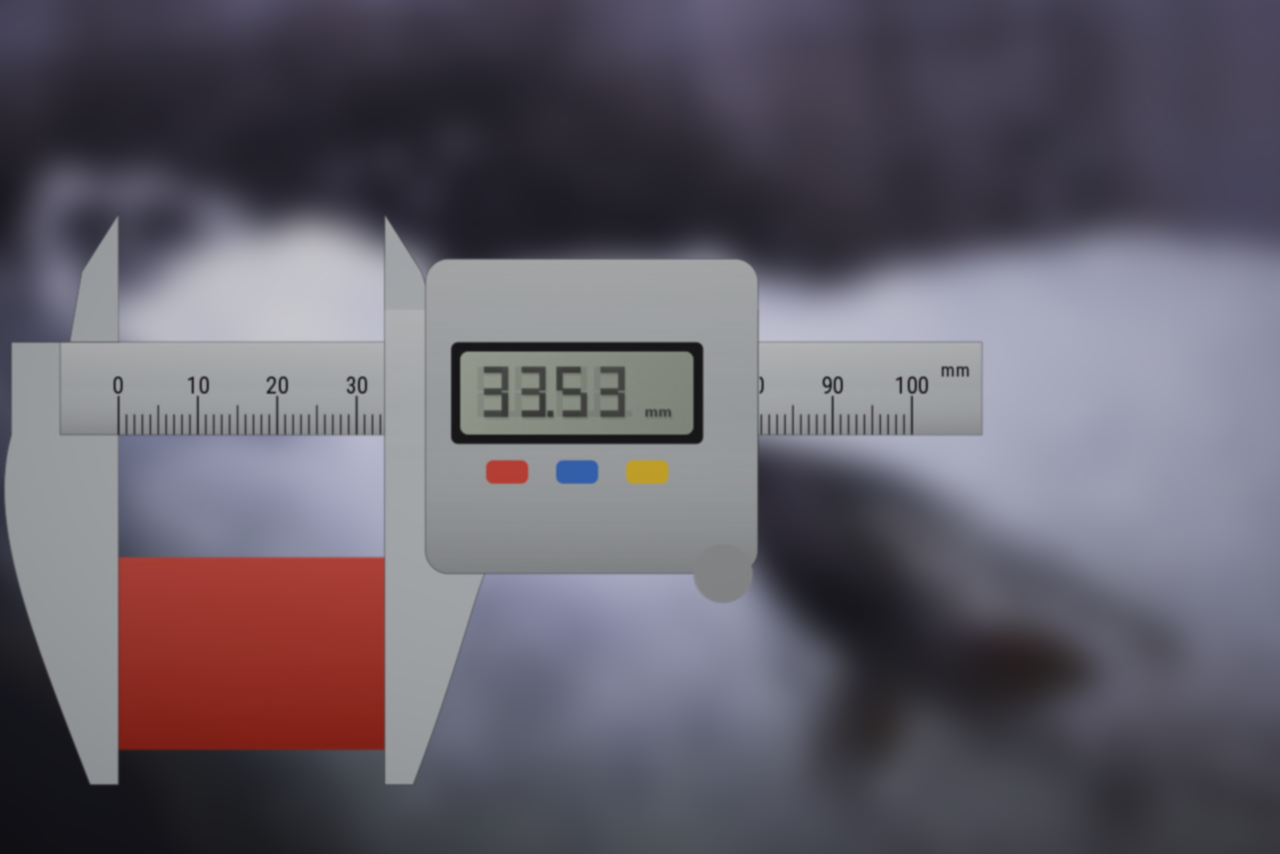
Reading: 33.53,mm
